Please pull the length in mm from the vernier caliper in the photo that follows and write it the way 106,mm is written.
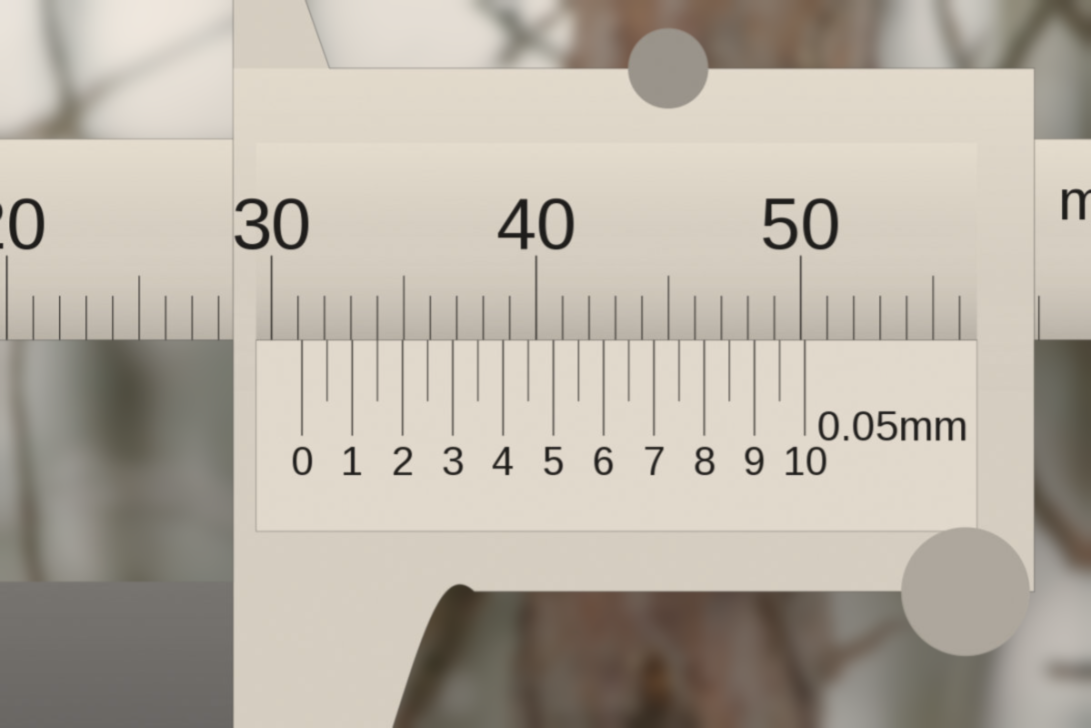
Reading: 31.15,mm
